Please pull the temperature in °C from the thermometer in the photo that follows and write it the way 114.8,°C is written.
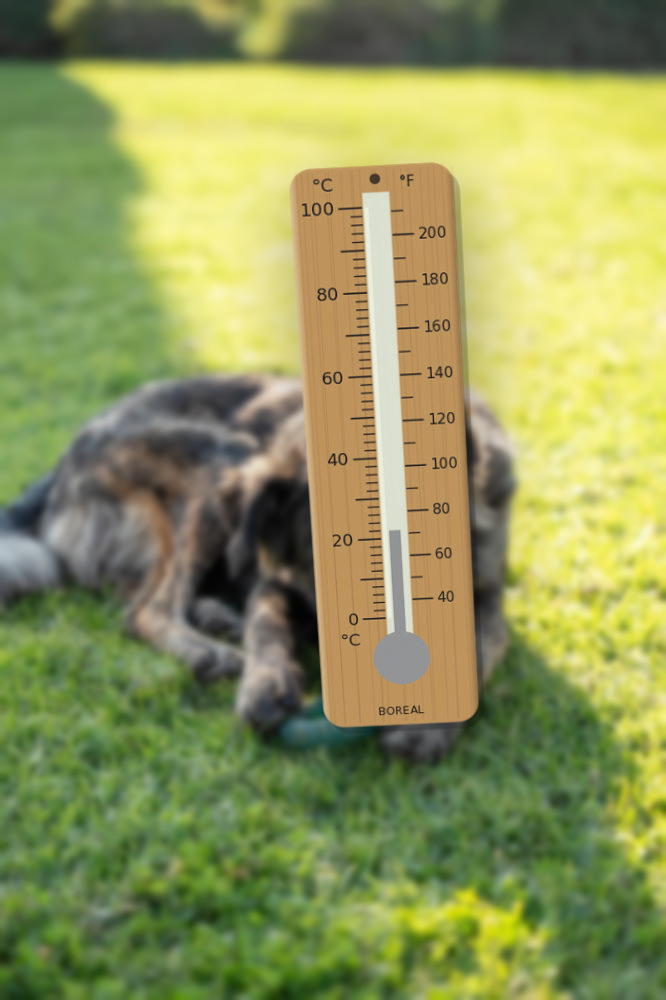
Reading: 22,°C
